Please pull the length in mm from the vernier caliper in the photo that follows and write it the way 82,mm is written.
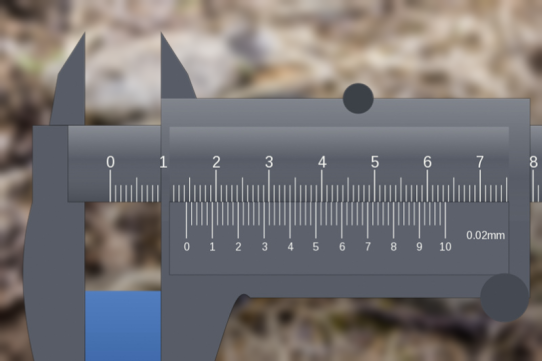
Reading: 14.4,mm
